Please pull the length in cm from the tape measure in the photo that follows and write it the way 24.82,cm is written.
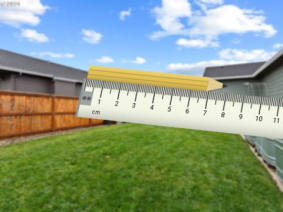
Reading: 8,cm
